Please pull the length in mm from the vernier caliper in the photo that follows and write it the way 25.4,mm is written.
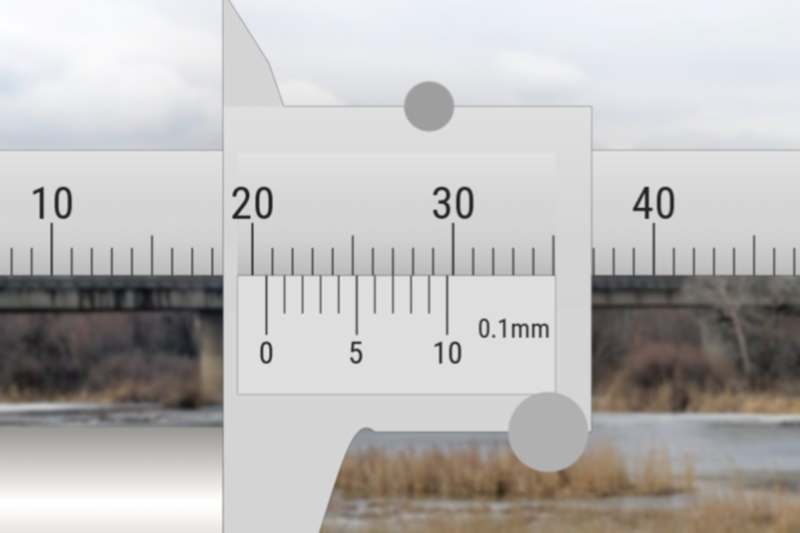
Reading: 20.7,mm
